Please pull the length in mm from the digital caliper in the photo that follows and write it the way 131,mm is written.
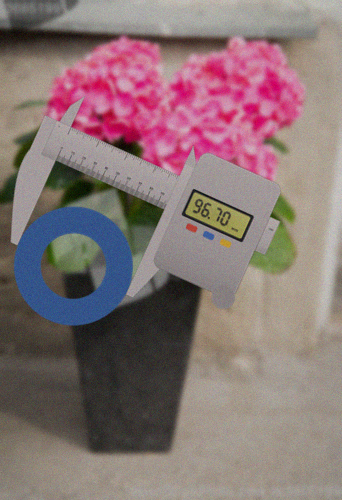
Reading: 96.70,mm
